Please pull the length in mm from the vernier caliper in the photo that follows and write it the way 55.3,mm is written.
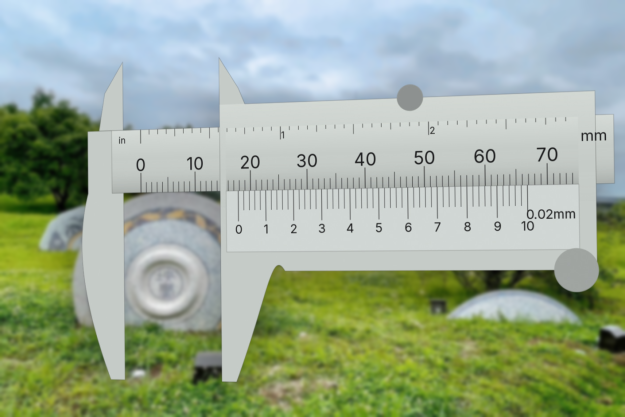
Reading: 17.8,mm
